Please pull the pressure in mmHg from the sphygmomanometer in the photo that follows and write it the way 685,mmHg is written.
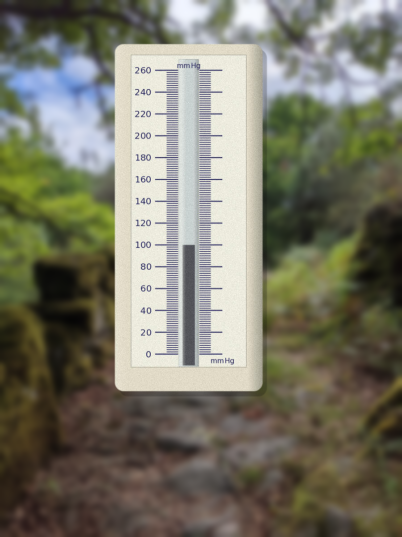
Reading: 100,mmHg
